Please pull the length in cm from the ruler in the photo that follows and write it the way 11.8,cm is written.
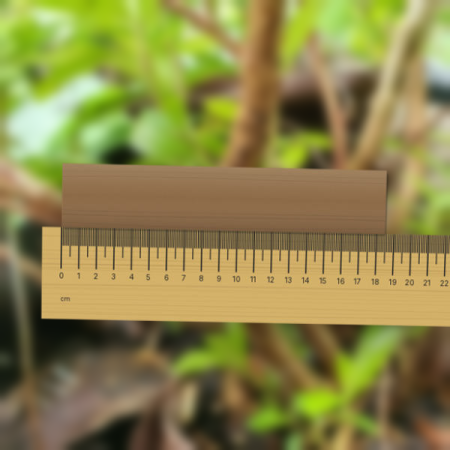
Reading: 18.5,cm
